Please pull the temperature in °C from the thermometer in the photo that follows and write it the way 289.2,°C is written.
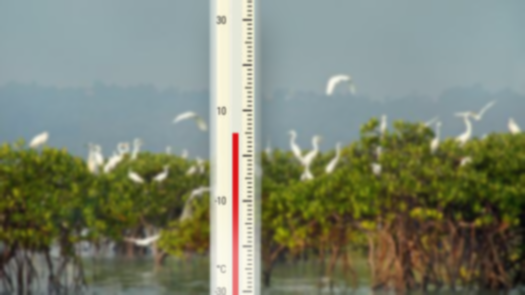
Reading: 5,°C
